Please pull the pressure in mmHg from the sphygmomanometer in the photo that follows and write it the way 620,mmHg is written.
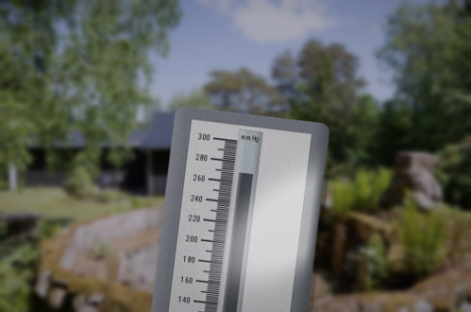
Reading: 270,mmHg
